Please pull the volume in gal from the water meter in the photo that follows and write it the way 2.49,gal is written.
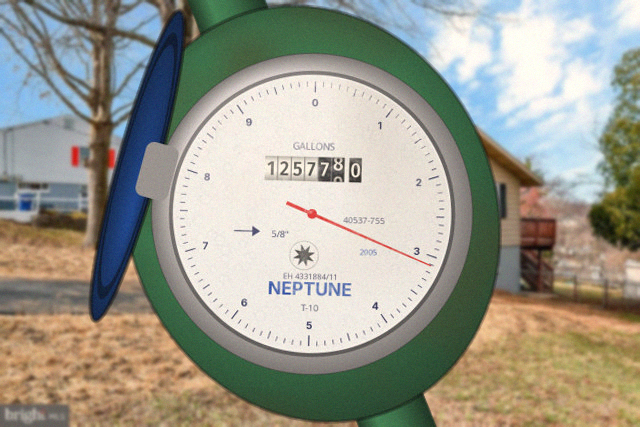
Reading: 1257783.1,gal
